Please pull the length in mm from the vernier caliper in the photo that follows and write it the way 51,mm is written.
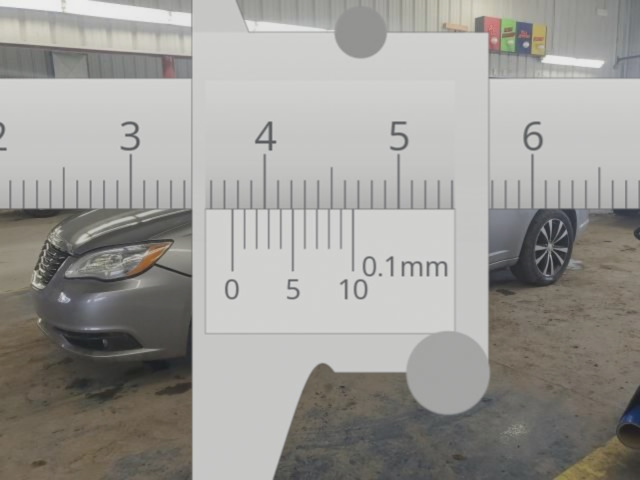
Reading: 37.6,mm
